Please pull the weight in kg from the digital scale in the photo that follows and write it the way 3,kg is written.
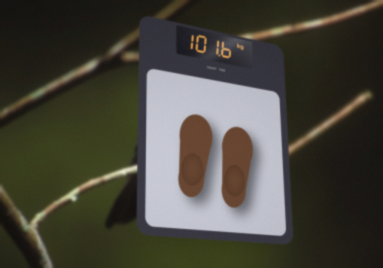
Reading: 101.6,kg
